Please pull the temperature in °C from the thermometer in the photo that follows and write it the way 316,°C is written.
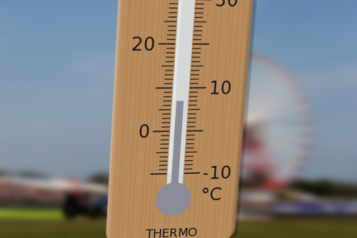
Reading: 7,°C
